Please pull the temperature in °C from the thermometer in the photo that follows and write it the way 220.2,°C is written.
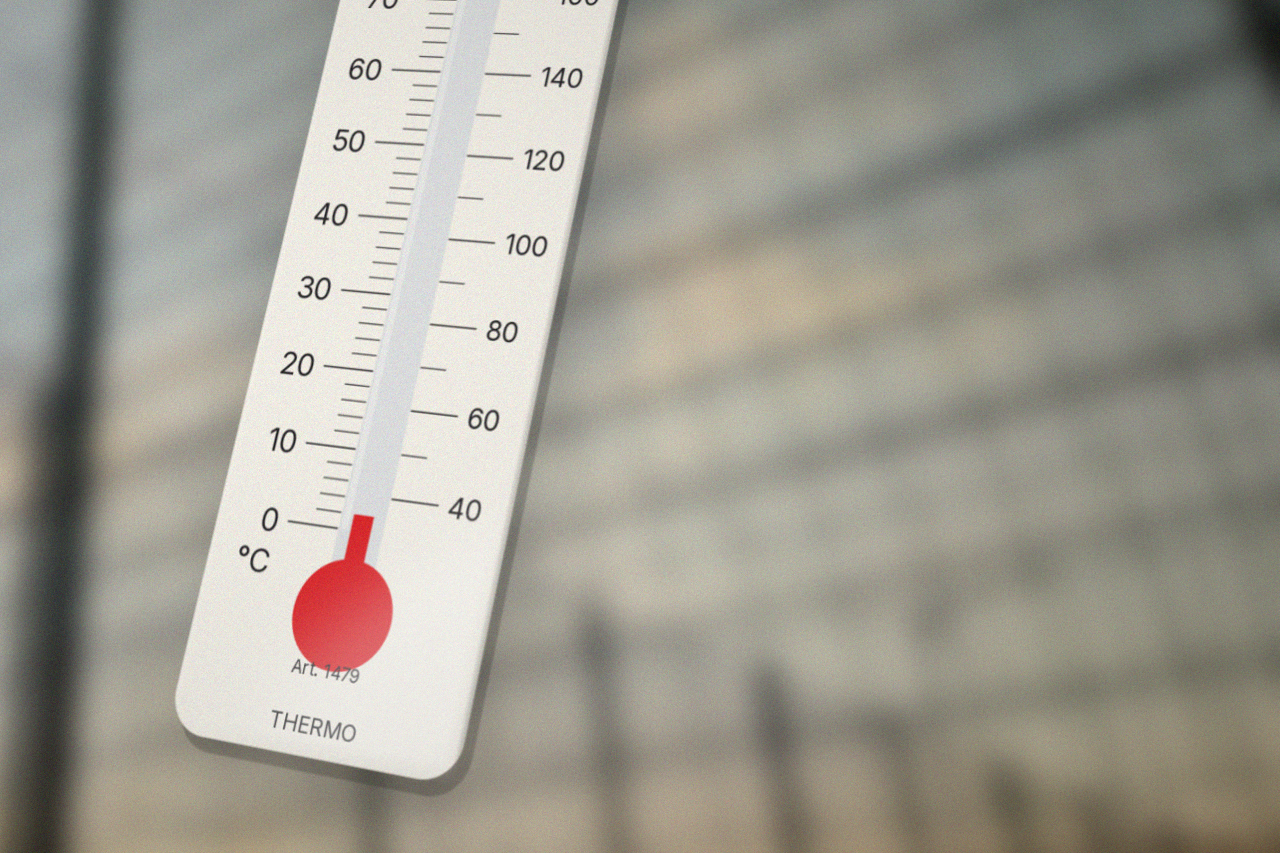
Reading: 2,°C
